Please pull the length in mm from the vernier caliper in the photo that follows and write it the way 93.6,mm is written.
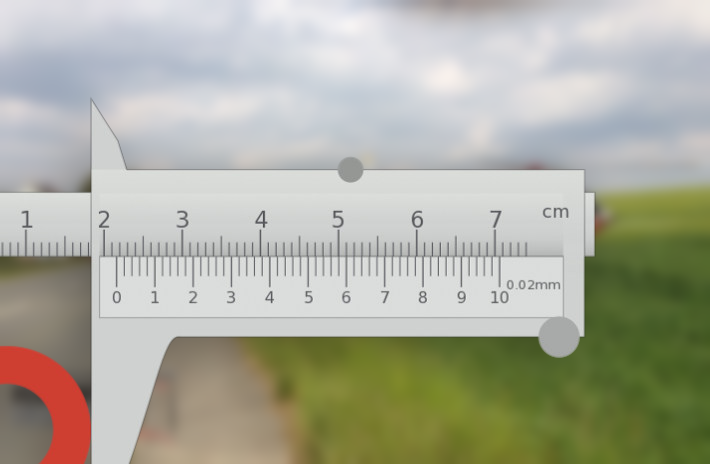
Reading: 21.6,mm
